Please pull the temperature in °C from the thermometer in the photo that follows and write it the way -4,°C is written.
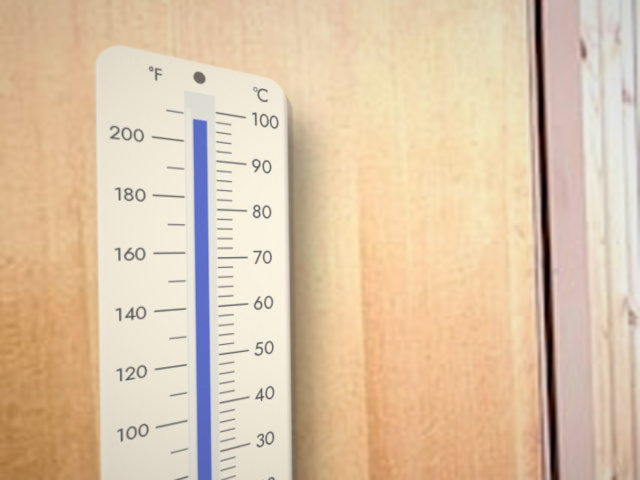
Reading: 98,°C
